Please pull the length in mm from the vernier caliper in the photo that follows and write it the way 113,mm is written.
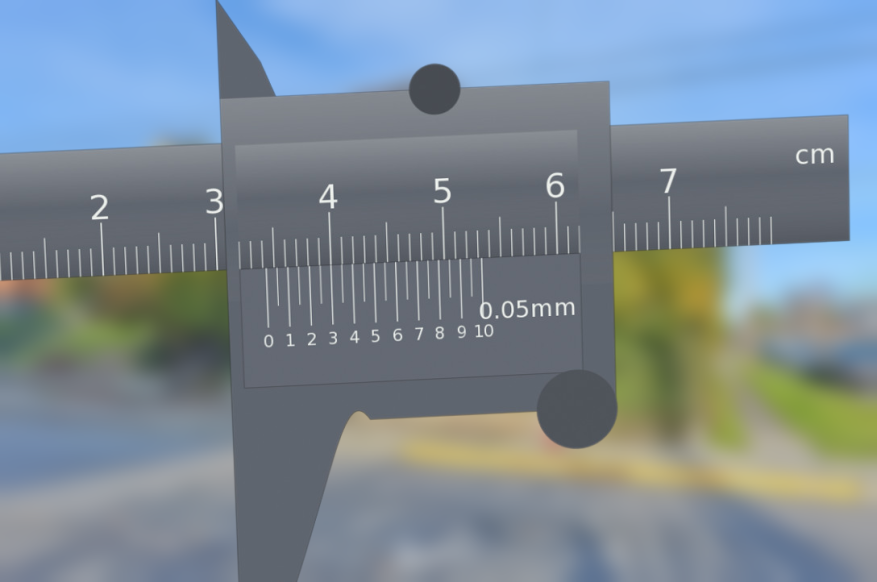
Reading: 34.3,mm
